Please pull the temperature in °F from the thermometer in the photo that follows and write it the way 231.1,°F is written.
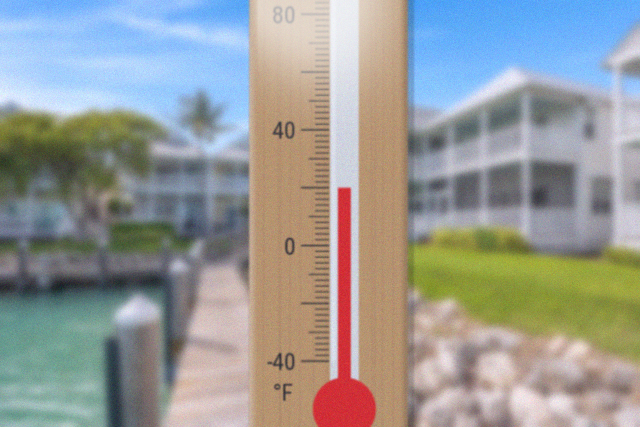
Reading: 20,°F
